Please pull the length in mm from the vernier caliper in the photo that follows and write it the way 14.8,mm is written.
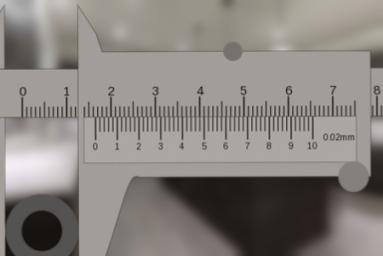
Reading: 16.5,mm
